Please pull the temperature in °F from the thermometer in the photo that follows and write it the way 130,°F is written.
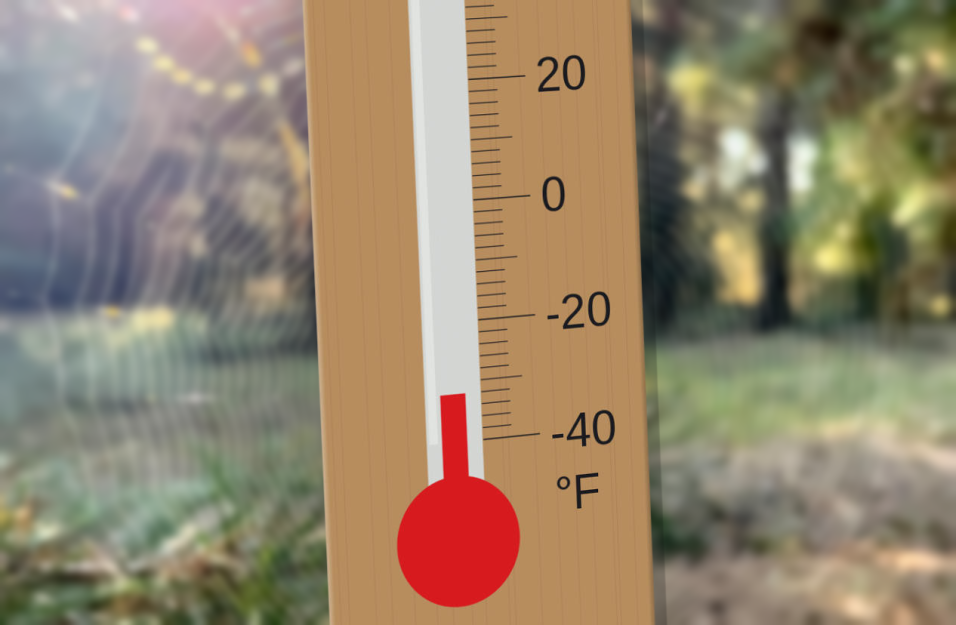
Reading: -32,°F
